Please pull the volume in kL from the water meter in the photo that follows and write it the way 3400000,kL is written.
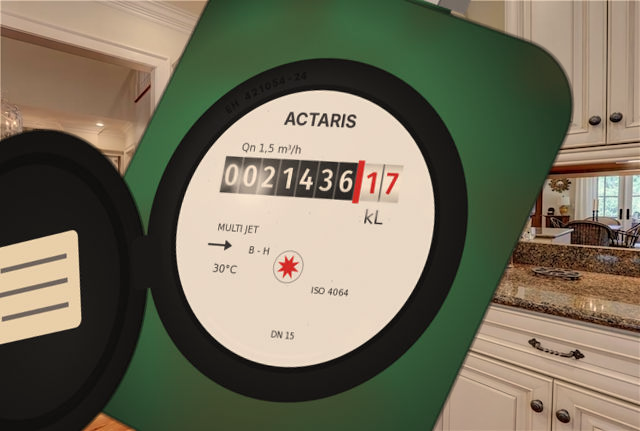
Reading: 21436.17,kL
